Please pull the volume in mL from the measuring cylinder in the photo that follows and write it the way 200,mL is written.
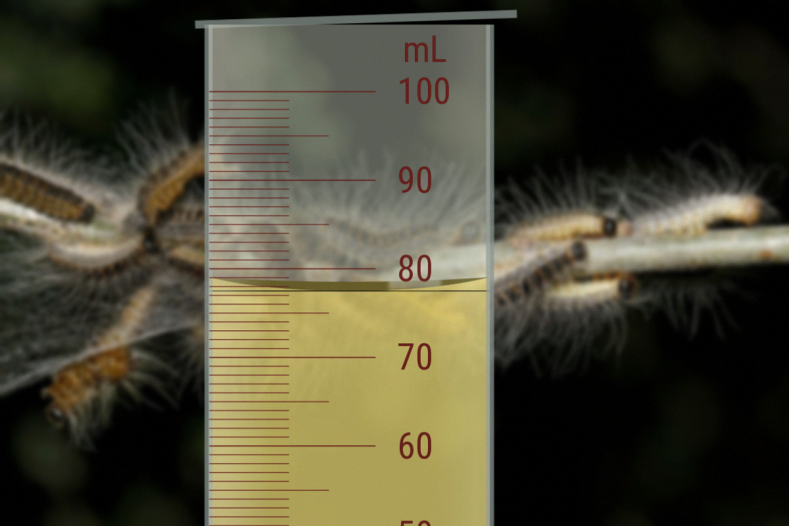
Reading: 77.5,mL
